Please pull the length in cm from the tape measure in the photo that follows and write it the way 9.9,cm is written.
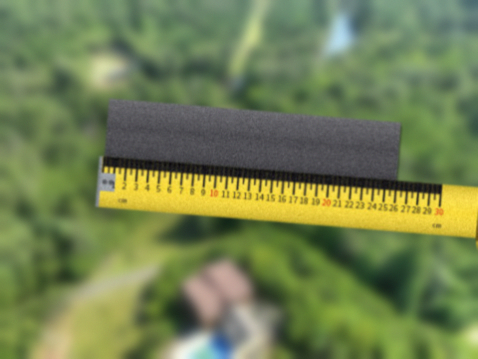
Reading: 26,cm
